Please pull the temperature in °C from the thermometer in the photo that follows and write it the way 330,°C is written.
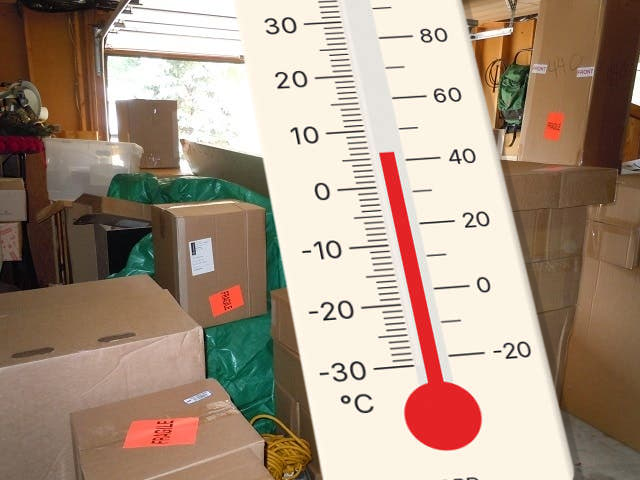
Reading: 6,°C
